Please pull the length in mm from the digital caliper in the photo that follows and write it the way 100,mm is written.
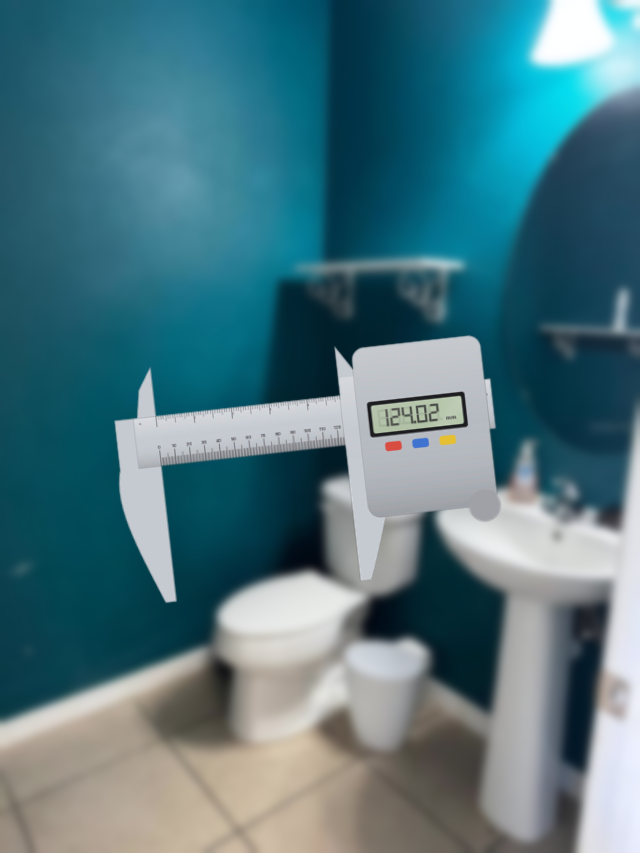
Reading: 124.02,mm
